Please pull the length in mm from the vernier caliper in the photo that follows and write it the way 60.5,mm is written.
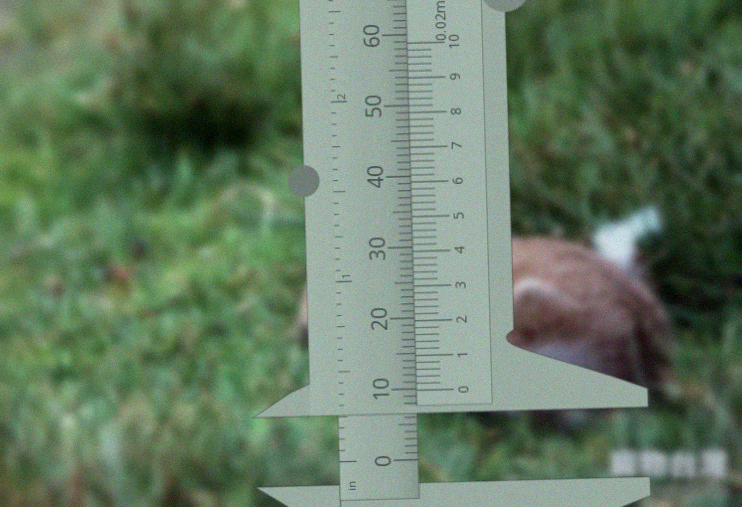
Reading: 9.8,mm
